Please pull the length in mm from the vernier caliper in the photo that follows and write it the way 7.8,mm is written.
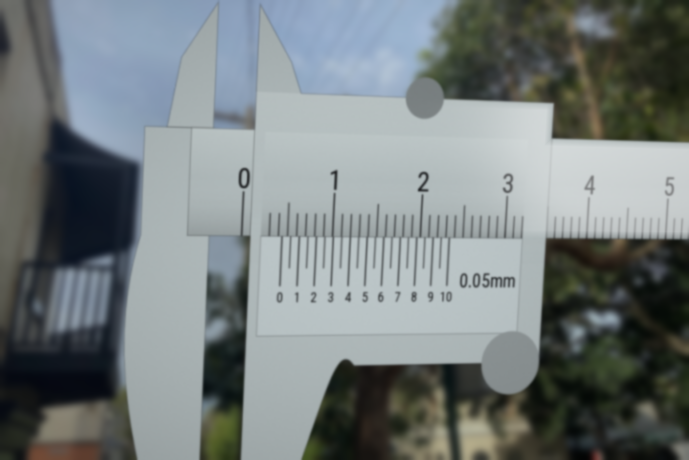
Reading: 4.4,mm
